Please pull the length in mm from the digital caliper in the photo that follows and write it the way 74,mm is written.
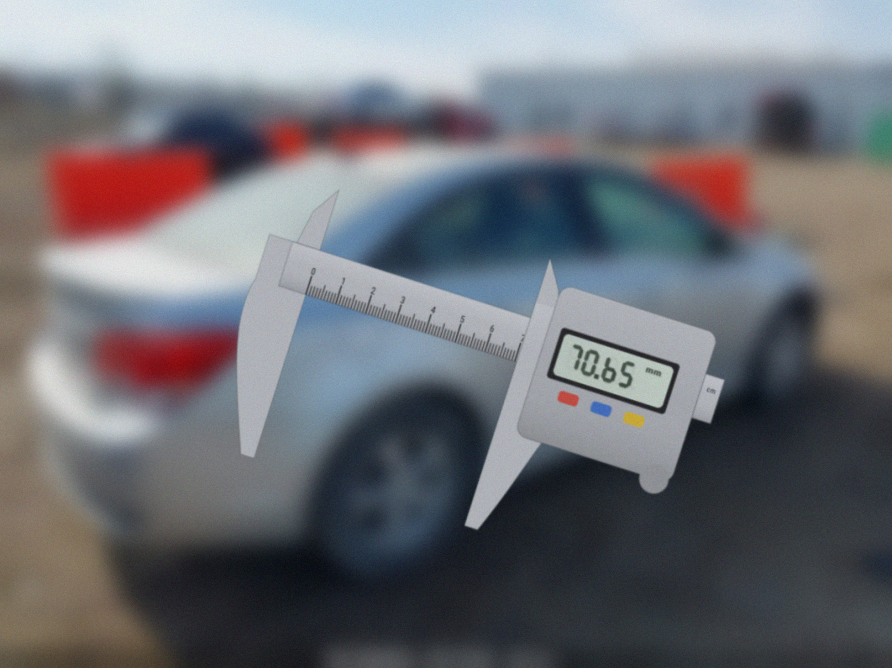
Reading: 70.65,mm
